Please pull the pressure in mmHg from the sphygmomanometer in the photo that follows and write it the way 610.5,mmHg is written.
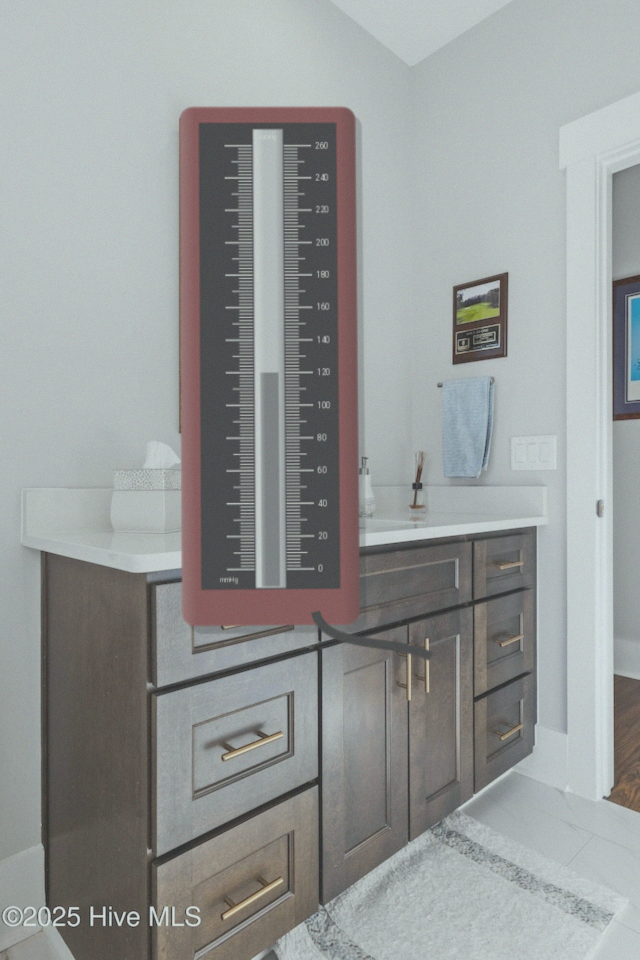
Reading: 120,mmHg
